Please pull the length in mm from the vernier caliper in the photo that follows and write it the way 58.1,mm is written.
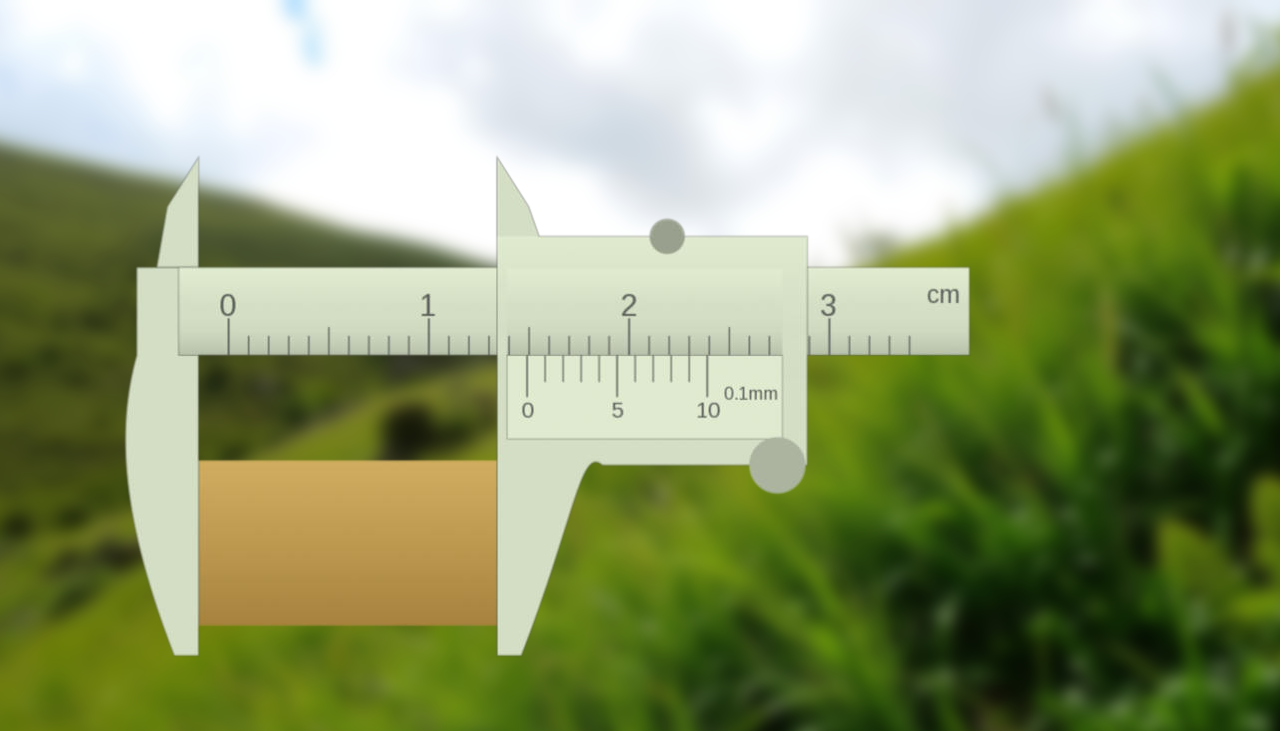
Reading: 14.9,mm
